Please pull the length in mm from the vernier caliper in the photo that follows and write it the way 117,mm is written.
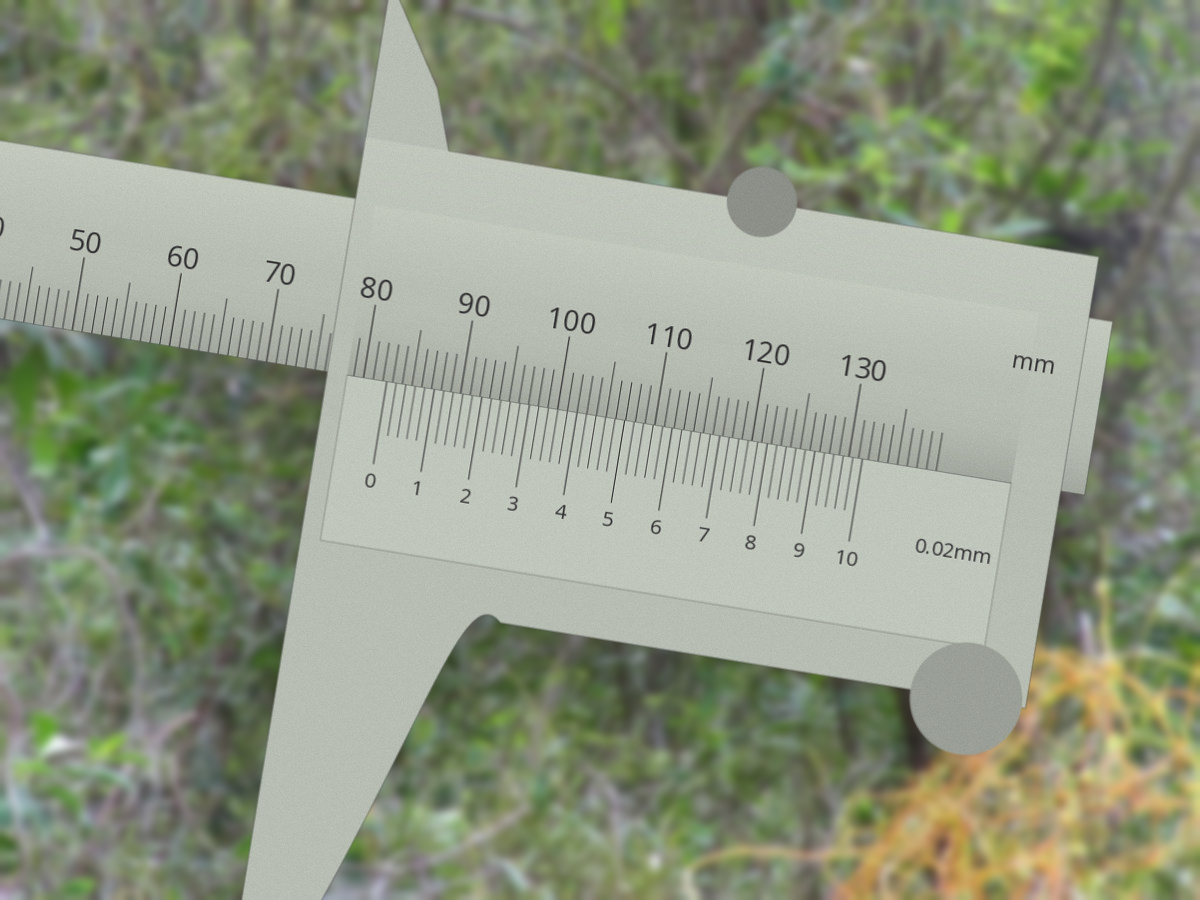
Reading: 82.4,mm
